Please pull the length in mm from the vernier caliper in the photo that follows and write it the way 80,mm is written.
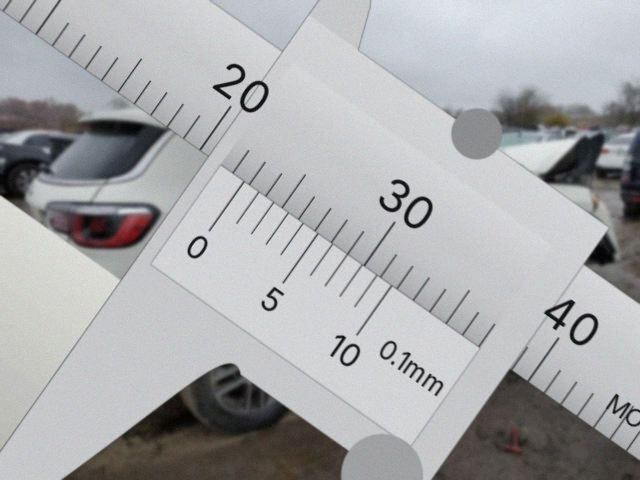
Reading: 22.7,mm
